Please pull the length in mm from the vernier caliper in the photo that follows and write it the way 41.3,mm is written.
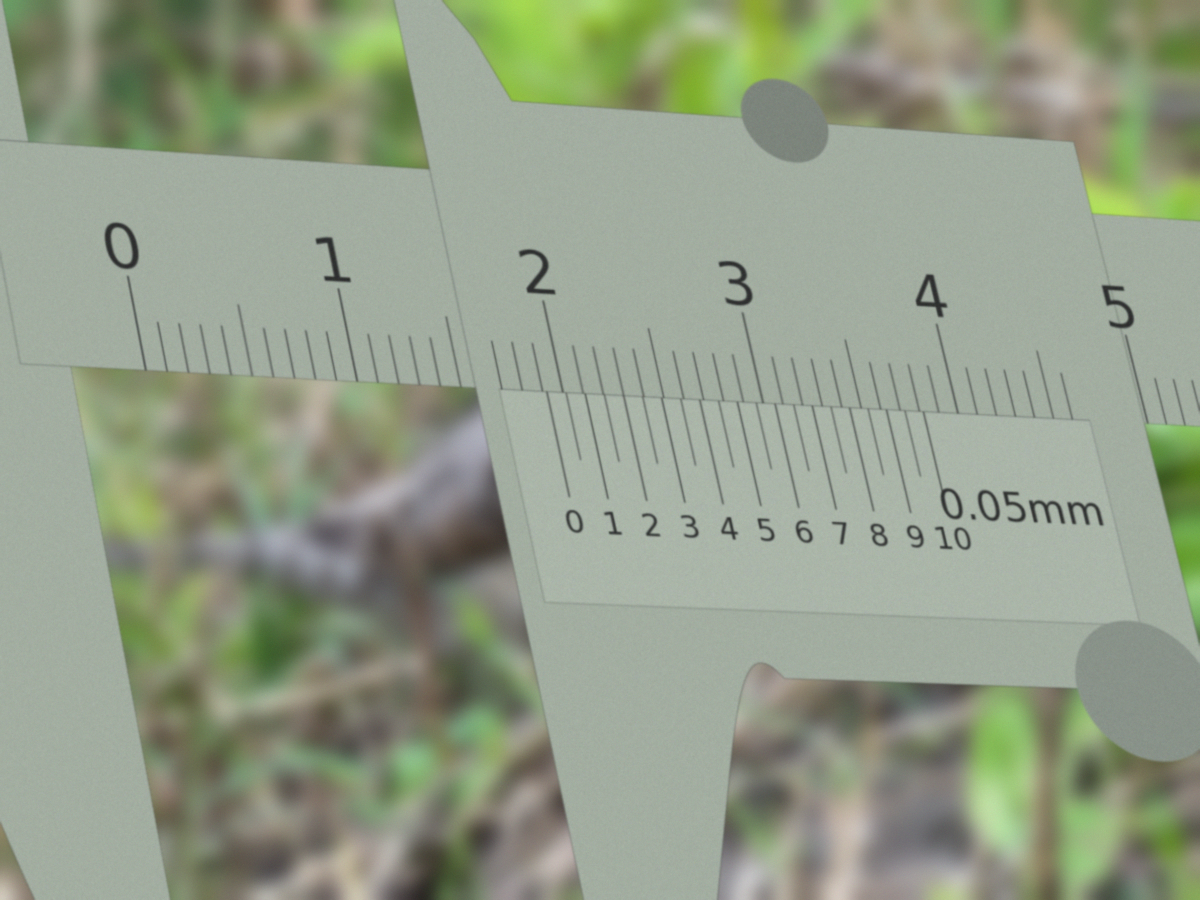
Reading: 19.2,mm
